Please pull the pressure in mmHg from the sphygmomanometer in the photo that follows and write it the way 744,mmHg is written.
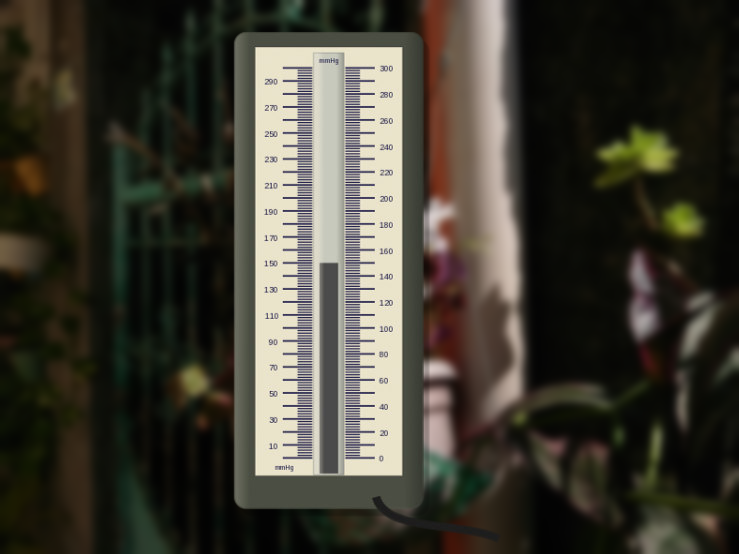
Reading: 150,mmHg
